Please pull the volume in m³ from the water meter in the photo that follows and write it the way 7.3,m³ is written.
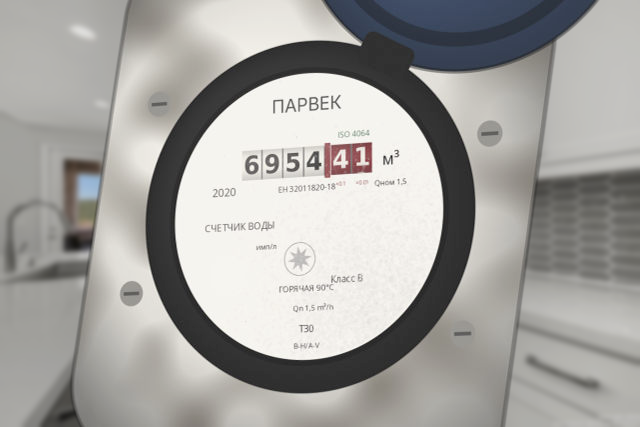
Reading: 6954.41,m³
